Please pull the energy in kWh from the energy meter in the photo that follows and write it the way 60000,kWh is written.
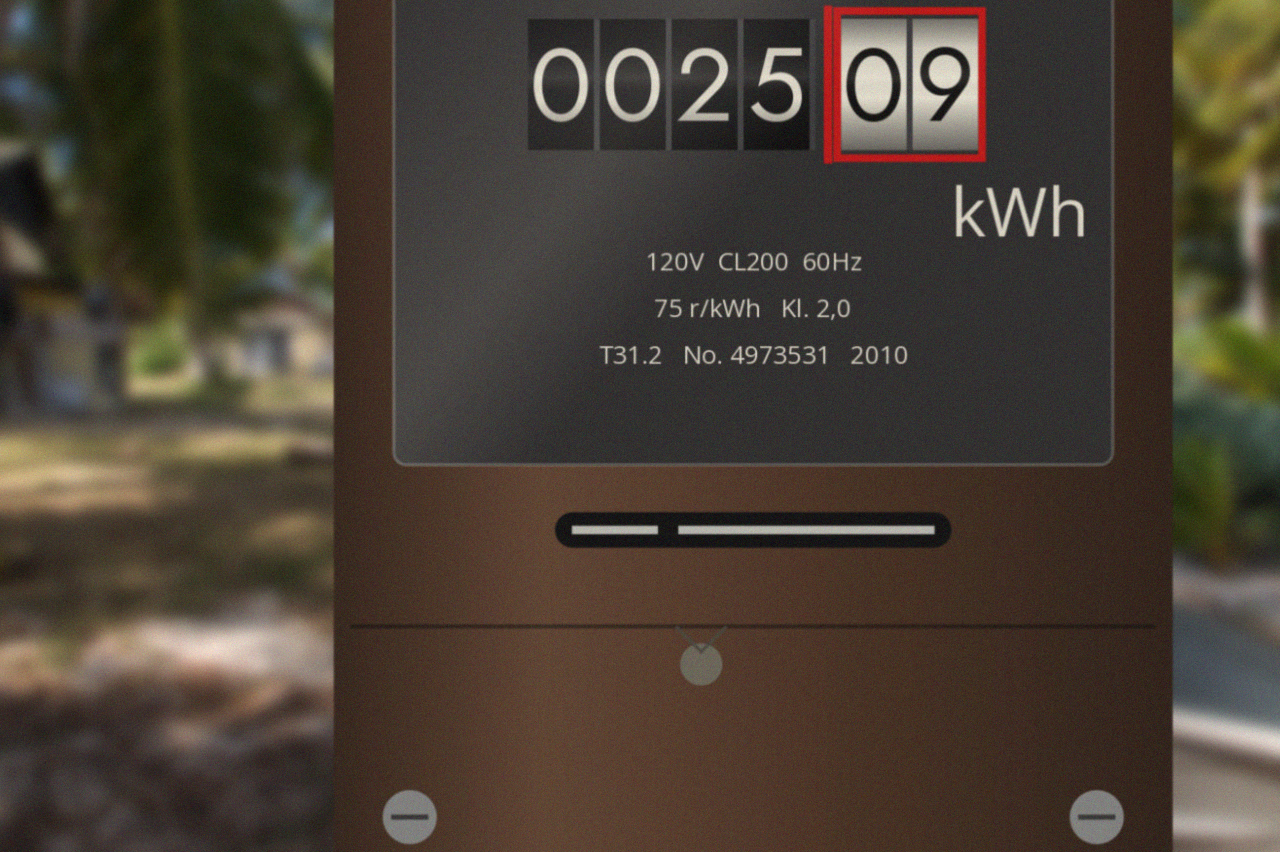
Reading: 25.09,kWh
